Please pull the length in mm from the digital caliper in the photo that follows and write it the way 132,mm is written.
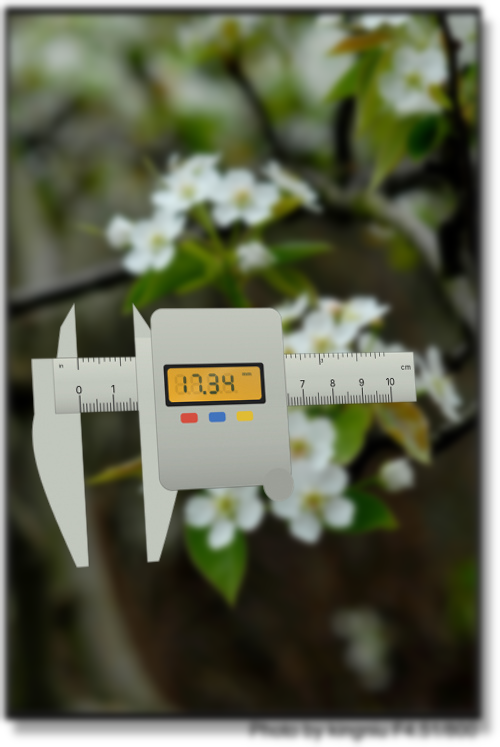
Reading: 17.34,mm
